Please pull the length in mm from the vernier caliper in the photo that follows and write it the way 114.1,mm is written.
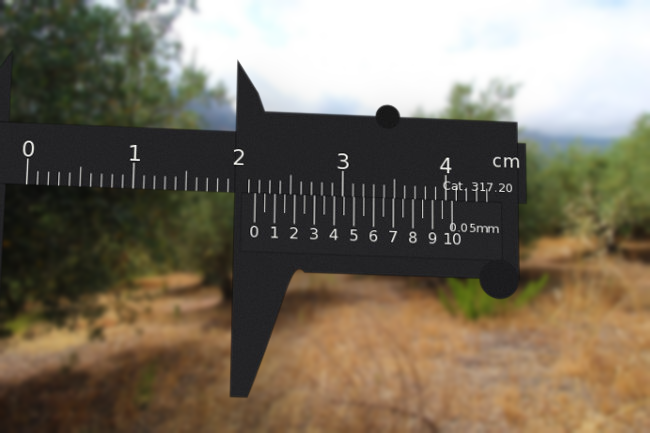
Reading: 21.6,mm
